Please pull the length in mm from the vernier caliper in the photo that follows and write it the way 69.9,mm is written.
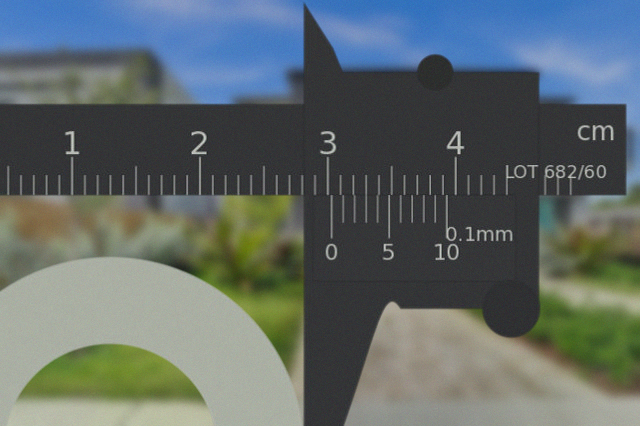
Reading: 30.3,mm
